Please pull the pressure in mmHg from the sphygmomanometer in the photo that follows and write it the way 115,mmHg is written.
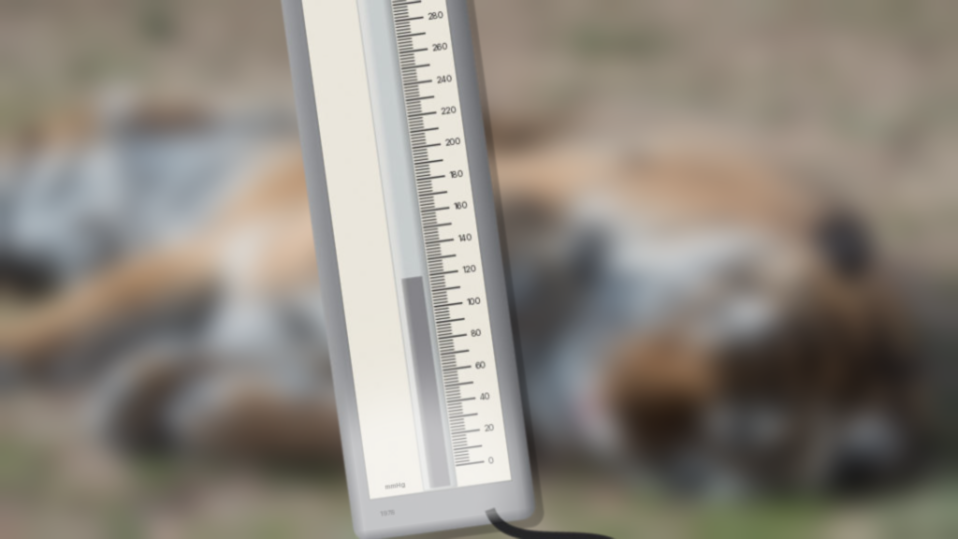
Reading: 120,mmHg
